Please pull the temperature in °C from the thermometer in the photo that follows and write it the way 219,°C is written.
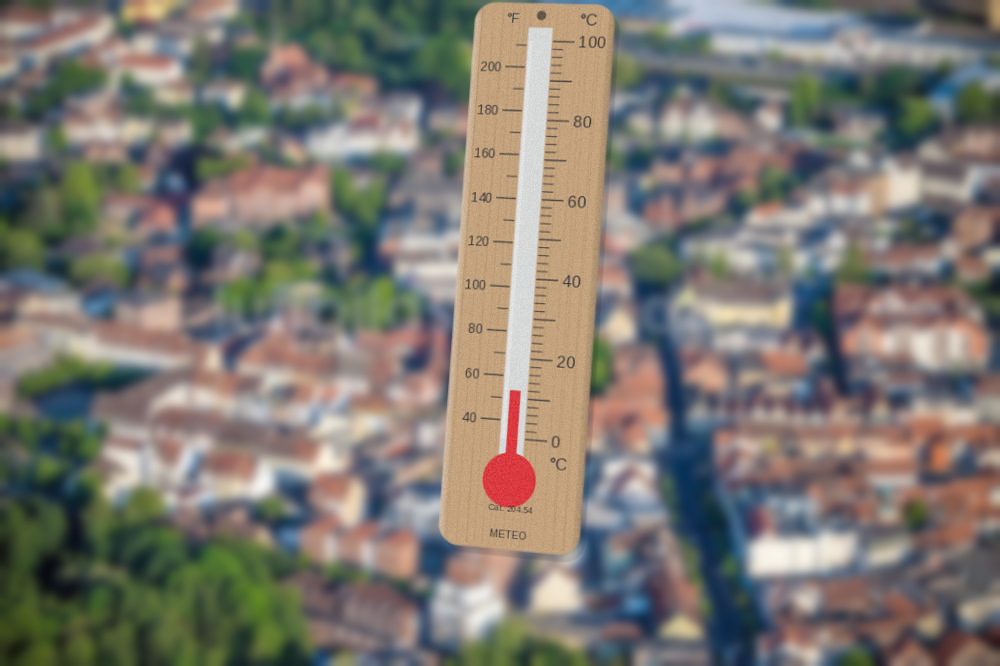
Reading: 12,°C
